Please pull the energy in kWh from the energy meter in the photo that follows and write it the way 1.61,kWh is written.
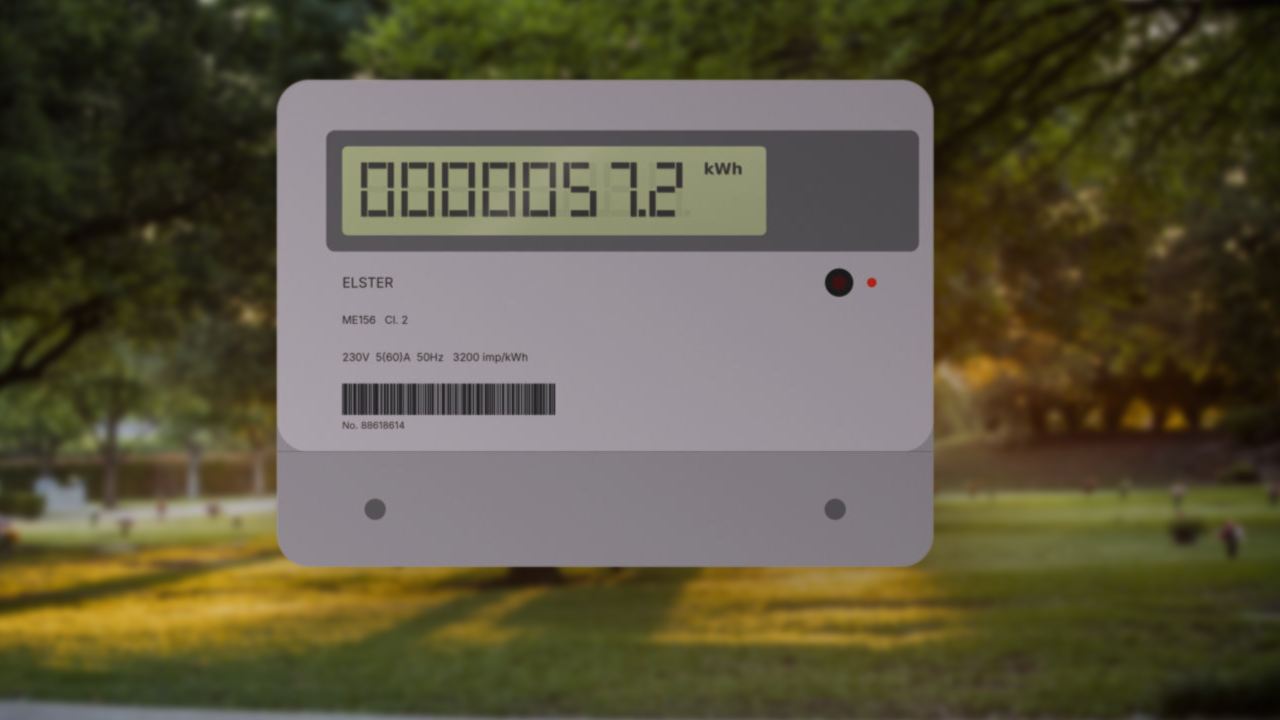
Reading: 57.2,kWh
